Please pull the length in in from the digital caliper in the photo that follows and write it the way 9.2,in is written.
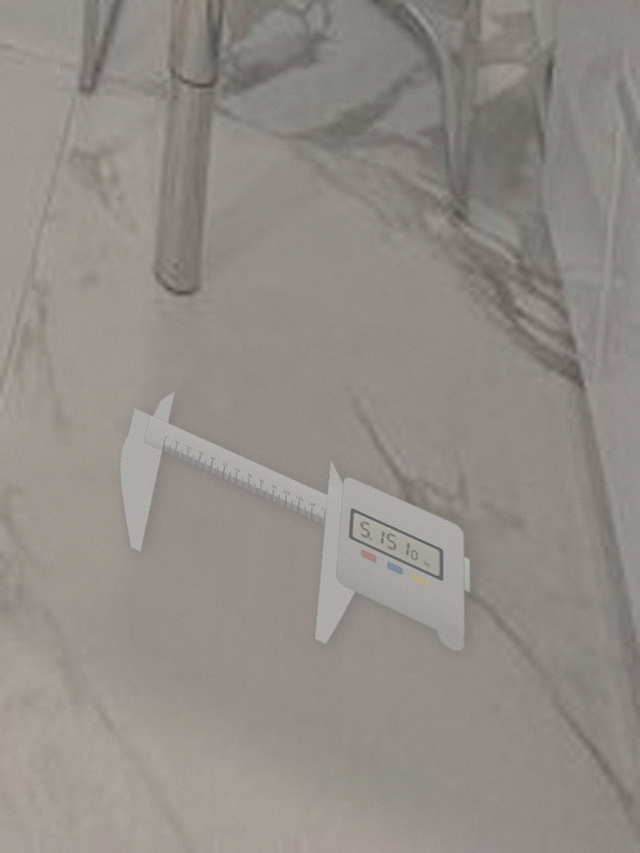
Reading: 5.1510,in
